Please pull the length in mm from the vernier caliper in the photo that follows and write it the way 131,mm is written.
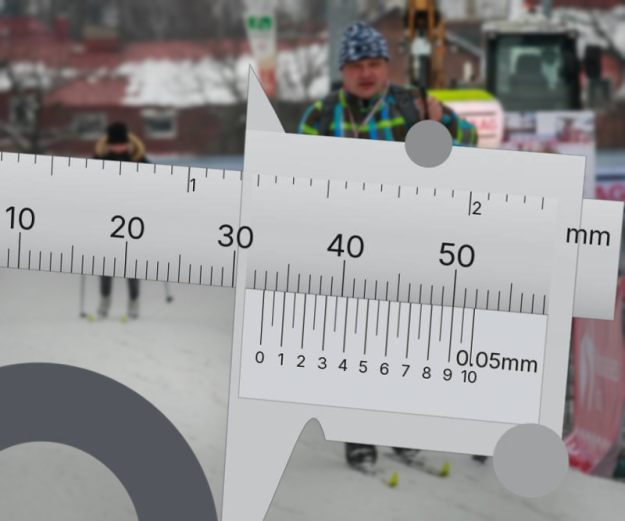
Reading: 32.9,mm
